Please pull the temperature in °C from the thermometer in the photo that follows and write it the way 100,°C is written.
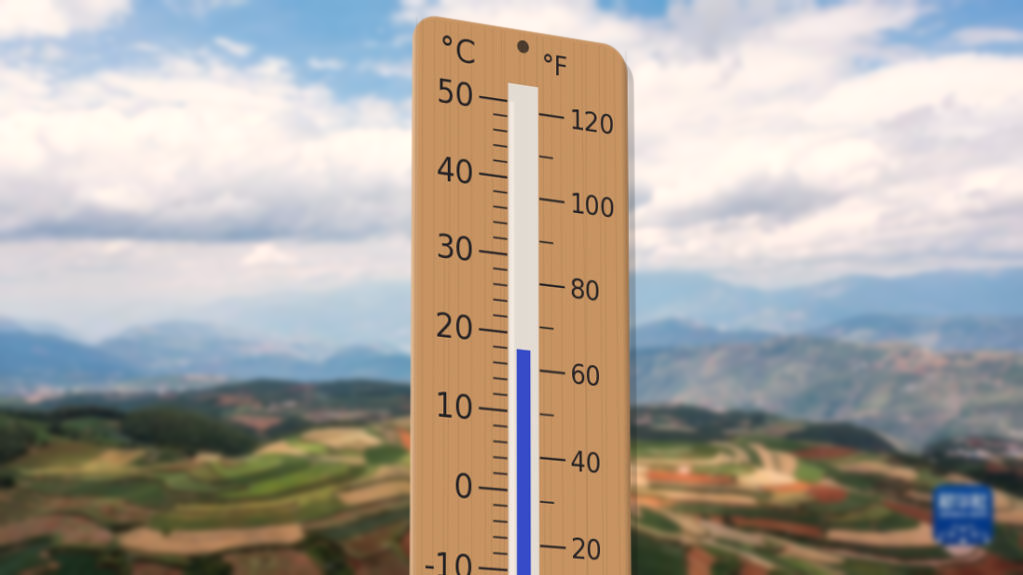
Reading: 18,°C
